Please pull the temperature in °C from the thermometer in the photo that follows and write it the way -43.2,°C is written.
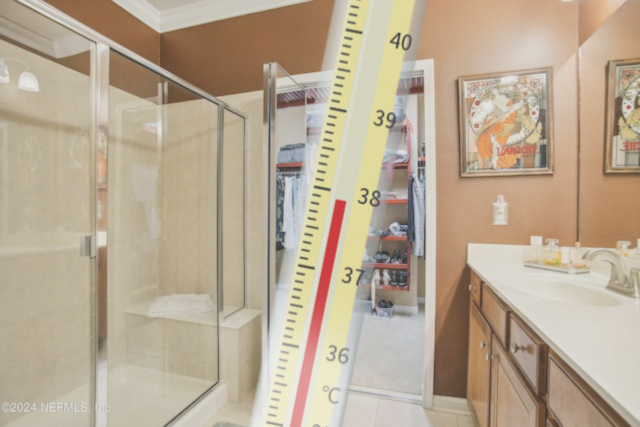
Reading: 37.9,°C
